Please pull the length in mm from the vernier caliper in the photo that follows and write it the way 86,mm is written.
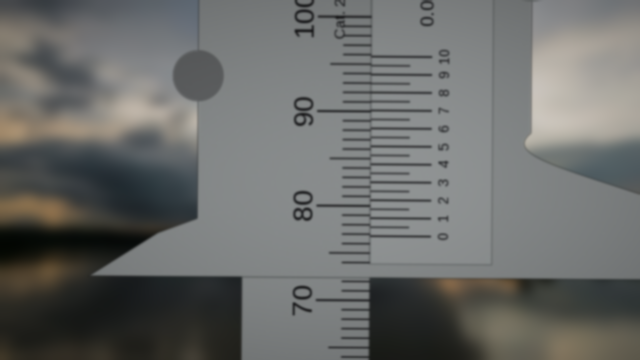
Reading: 76.8,mm
